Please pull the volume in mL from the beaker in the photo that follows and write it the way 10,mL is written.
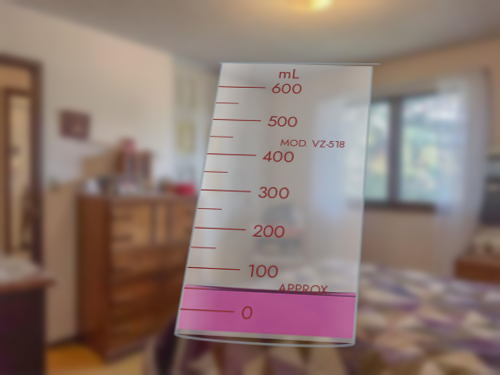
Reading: 50,mL
